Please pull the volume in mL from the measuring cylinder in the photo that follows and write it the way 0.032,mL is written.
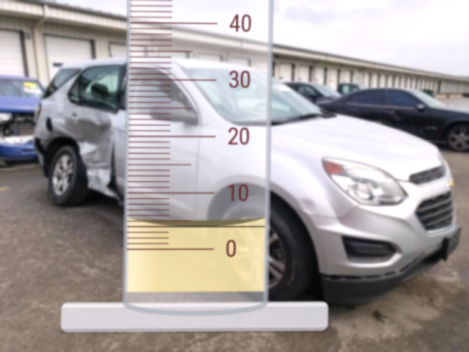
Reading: 4,mL
